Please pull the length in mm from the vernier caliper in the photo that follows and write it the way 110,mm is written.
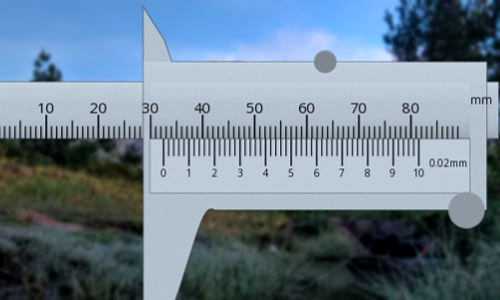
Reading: 32.5,mm
